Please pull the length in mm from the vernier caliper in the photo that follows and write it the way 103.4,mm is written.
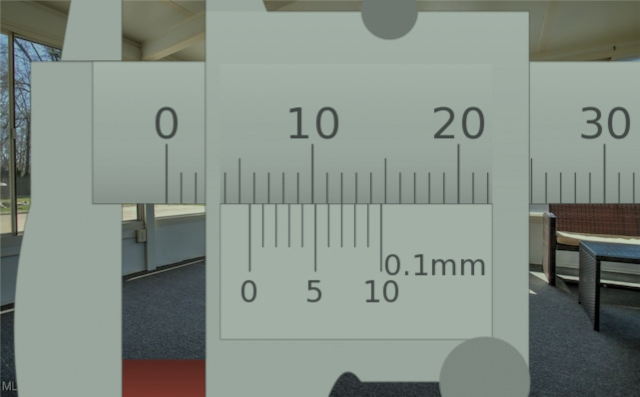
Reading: 5.7,mm
